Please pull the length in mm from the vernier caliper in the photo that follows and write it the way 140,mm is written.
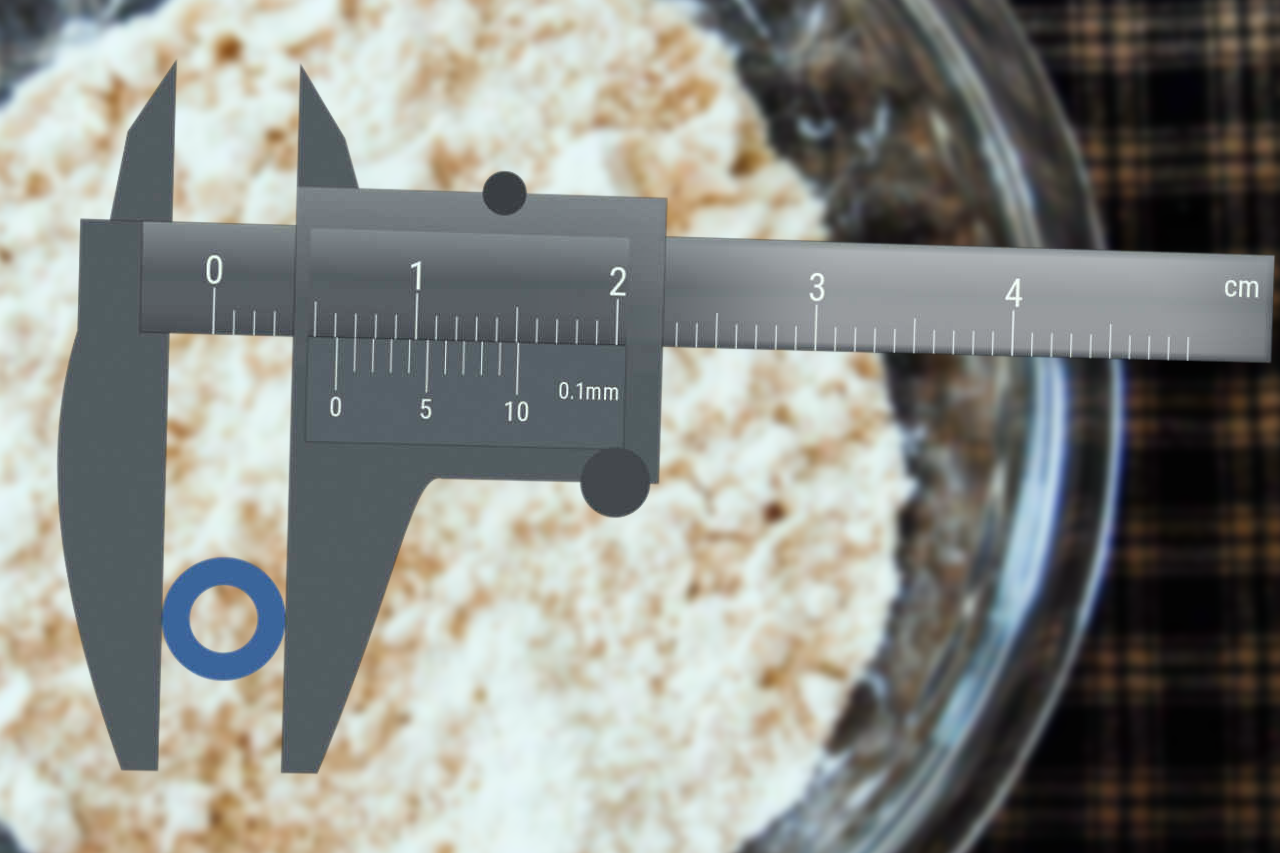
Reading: 6.1,mm
